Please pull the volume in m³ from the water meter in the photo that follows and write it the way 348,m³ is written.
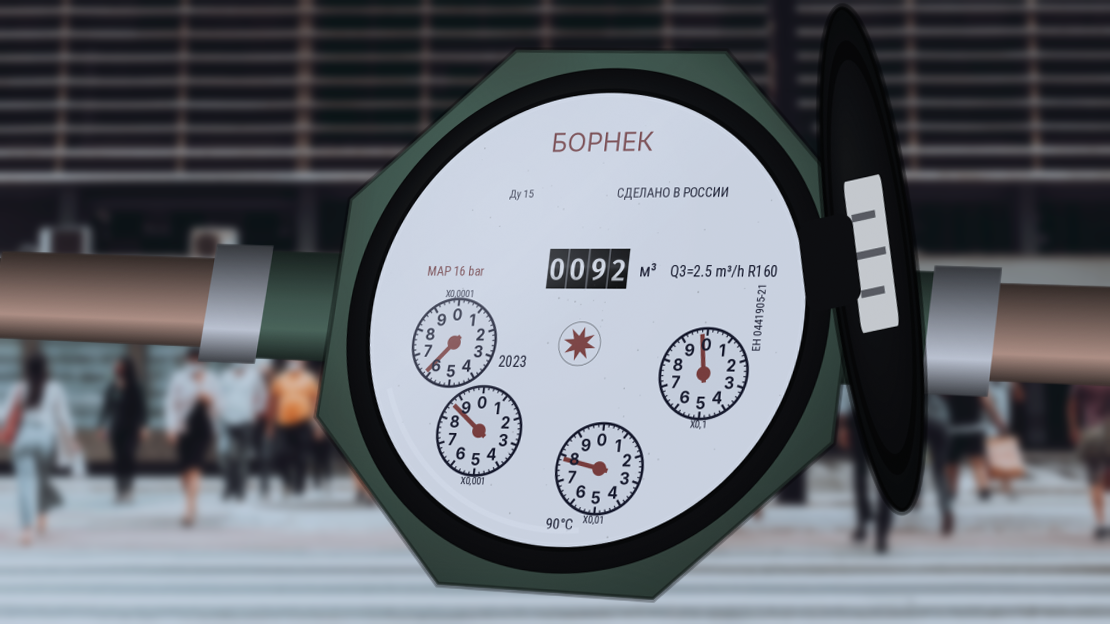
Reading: 91.9786,m³
